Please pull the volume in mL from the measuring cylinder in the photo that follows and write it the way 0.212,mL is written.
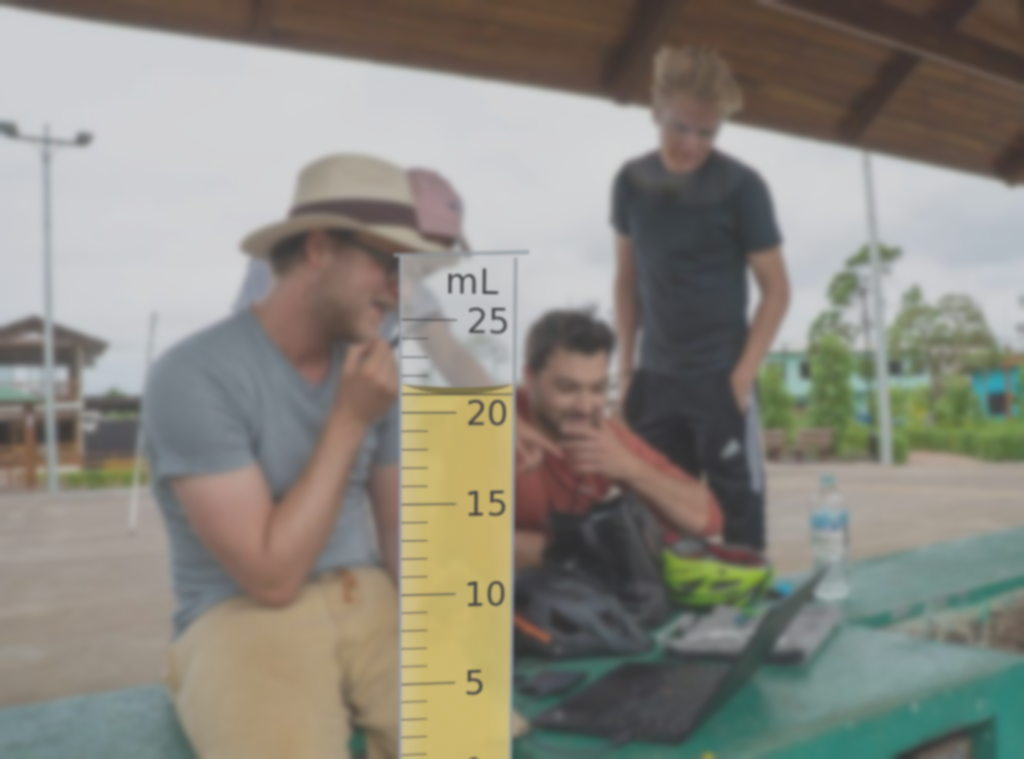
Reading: 21,mL
